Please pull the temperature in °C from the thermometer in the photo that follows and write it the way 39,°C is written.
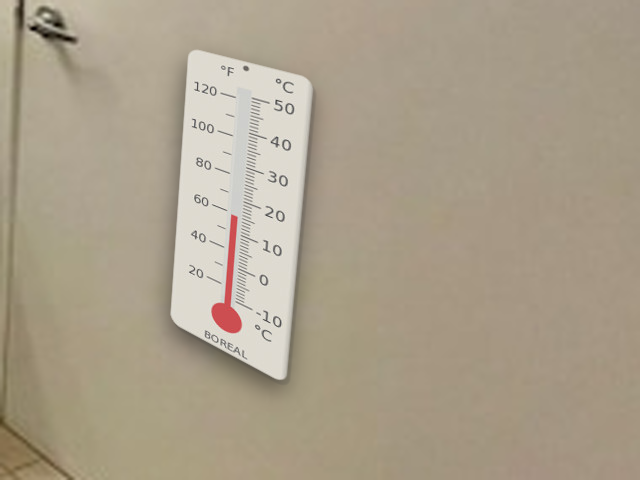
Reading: 15,°C
